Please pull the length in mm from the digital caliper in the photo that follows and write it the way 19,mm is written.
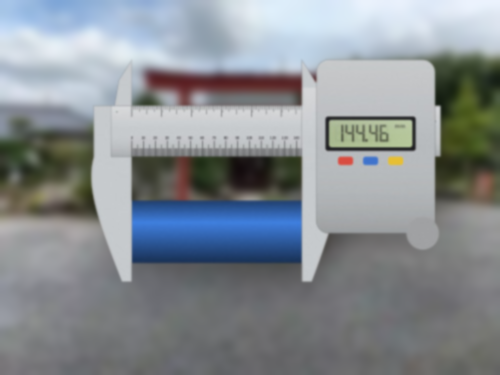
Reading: 144.46,mm
